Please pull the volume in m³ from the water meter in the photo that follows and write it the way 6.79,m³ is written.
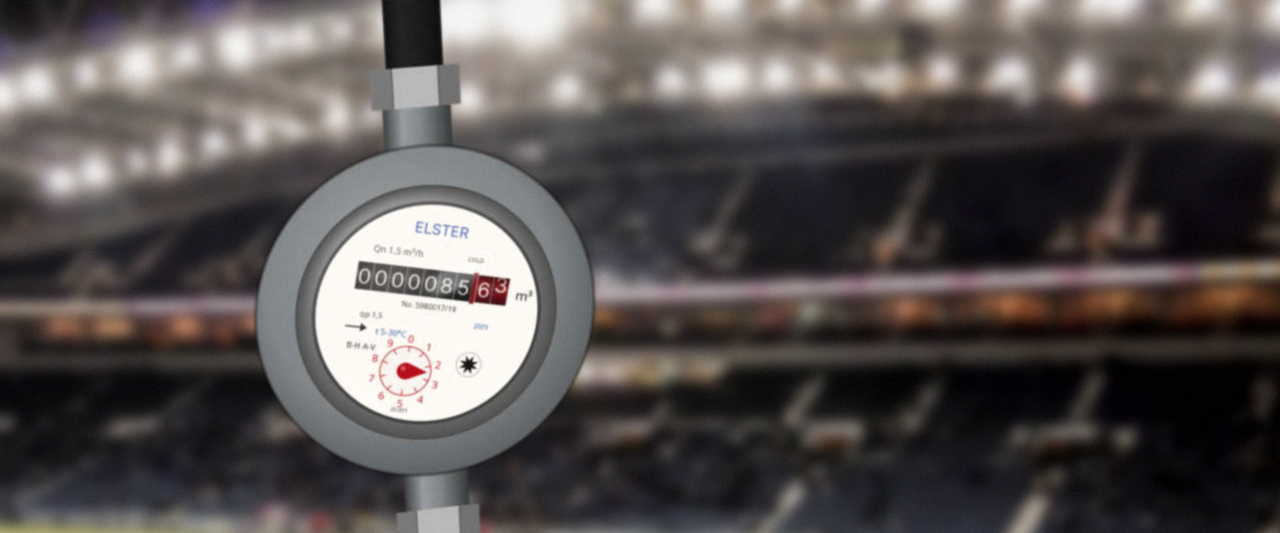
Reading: 85.632,m³
